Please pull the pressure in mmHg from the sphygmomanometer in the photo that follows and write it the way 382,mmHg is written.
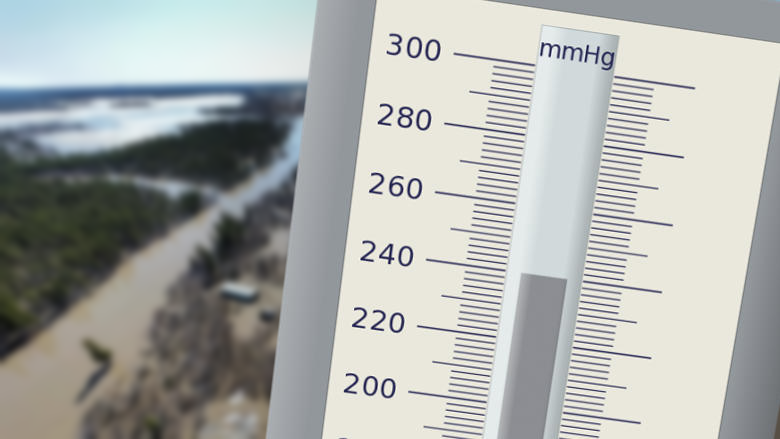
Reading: 240,mmHg
